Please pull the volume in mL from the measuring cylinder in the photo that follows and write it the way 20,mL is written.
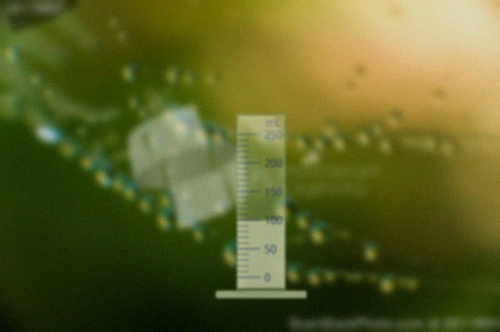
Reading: 100,mL
